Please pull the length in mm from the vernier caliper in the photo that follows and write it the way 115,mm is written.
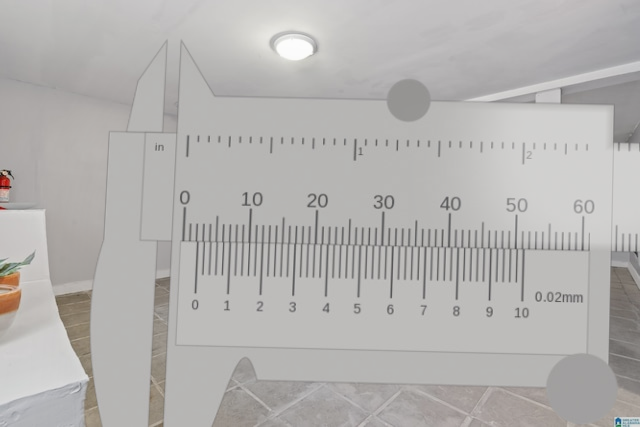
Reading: 2.2,mm
